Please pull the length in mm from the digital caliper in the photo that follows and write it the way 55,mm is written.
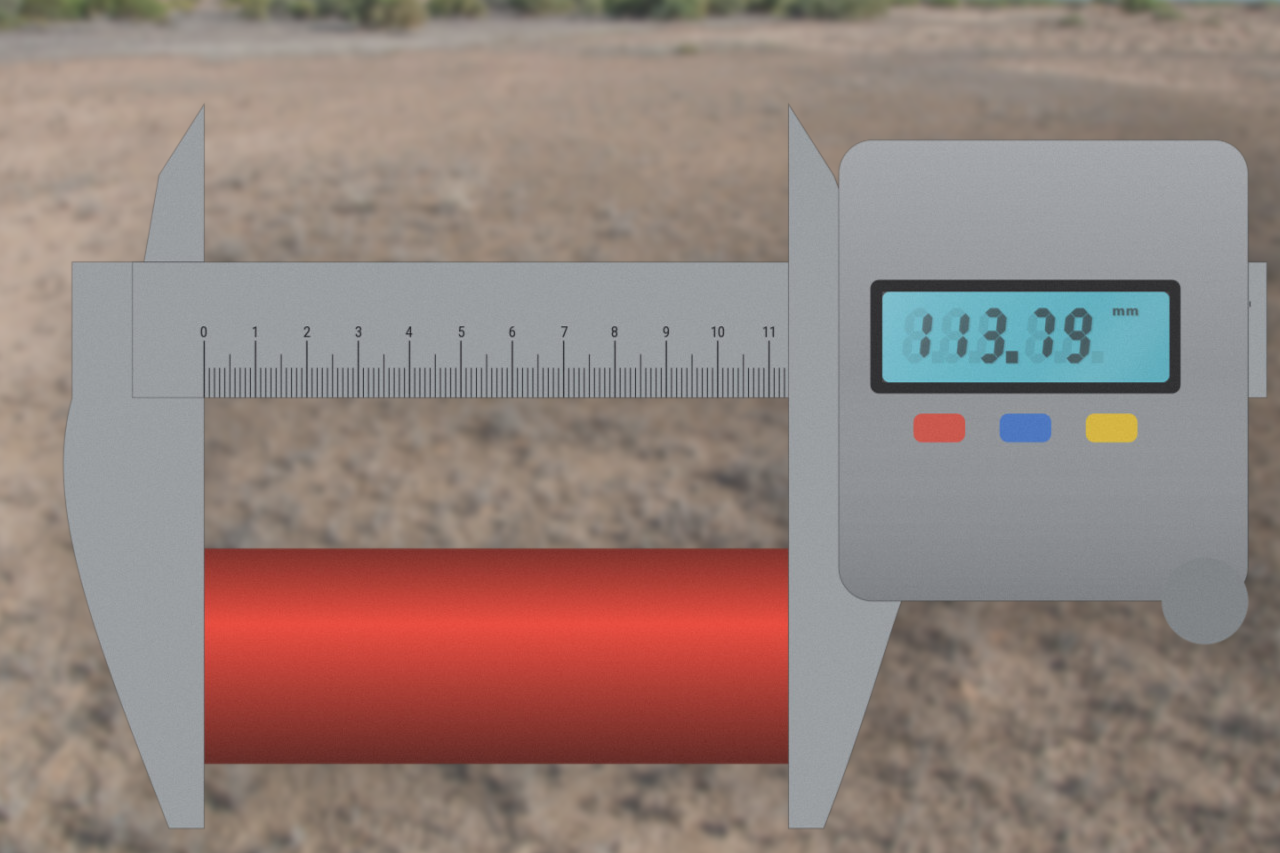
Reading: 113.79,mm
